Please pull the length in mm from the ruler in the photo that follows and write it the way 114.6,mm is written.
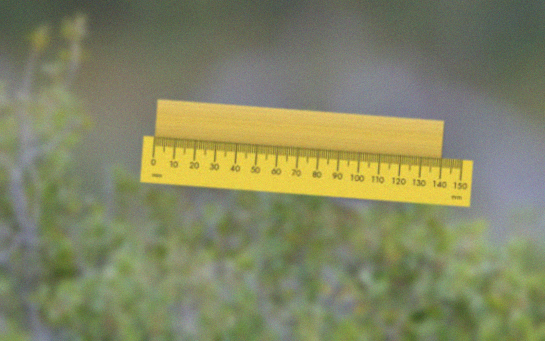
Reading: 140,mm
